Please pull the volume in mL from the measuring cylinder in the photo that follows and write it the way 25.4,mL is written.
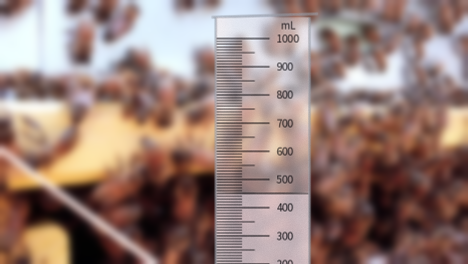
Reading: 450,mL
